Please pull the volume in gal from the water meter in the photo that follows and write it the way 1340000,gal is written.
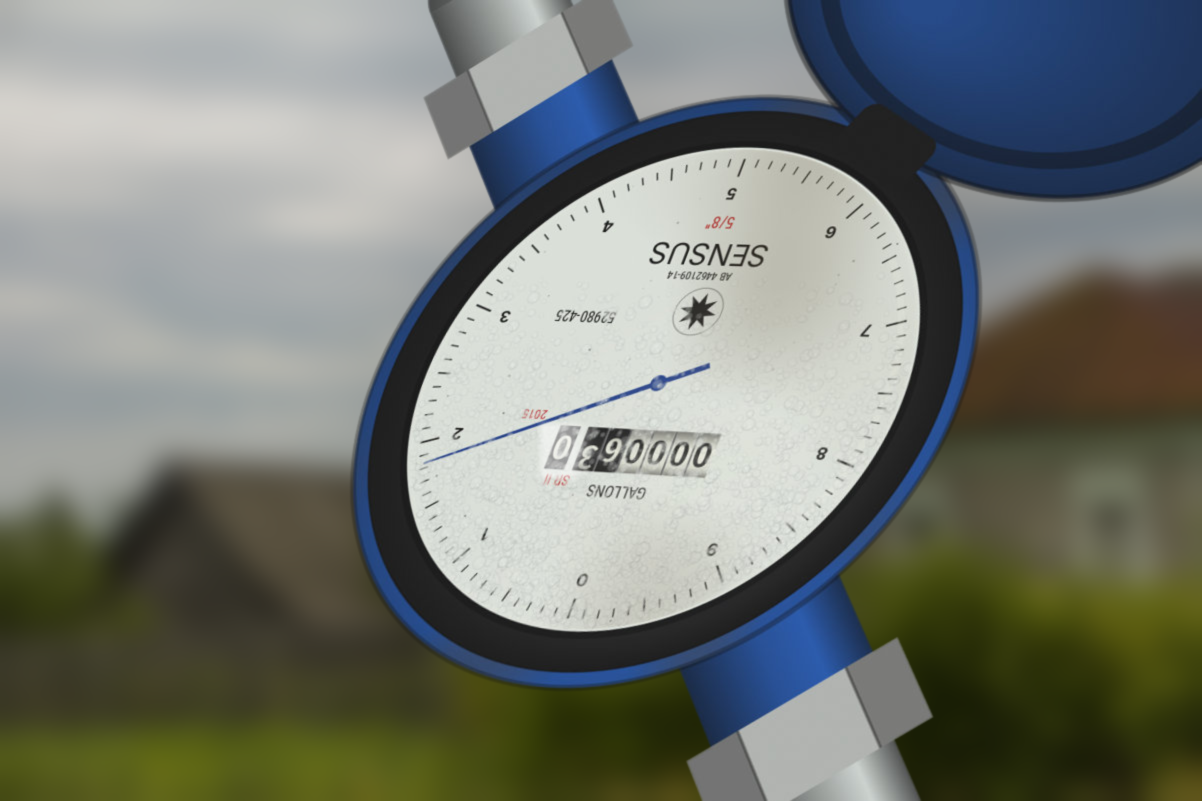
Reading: 631.8,gal
